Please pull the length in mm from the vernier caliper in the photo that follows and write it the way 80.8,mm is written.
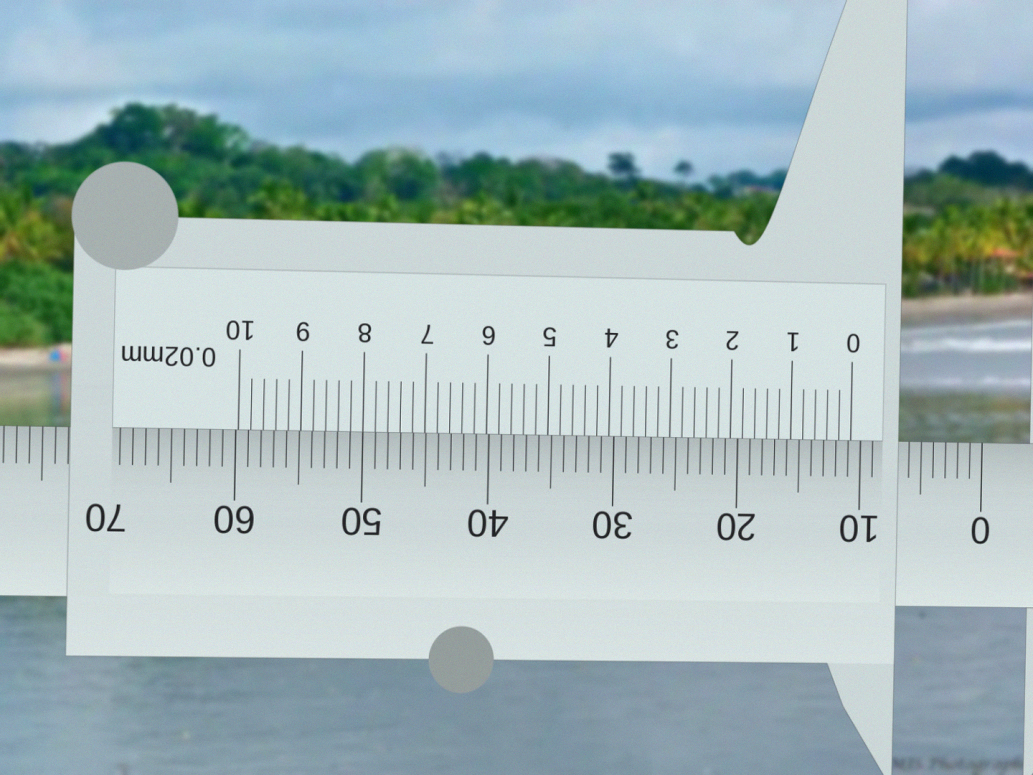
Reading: 10.8,mm
